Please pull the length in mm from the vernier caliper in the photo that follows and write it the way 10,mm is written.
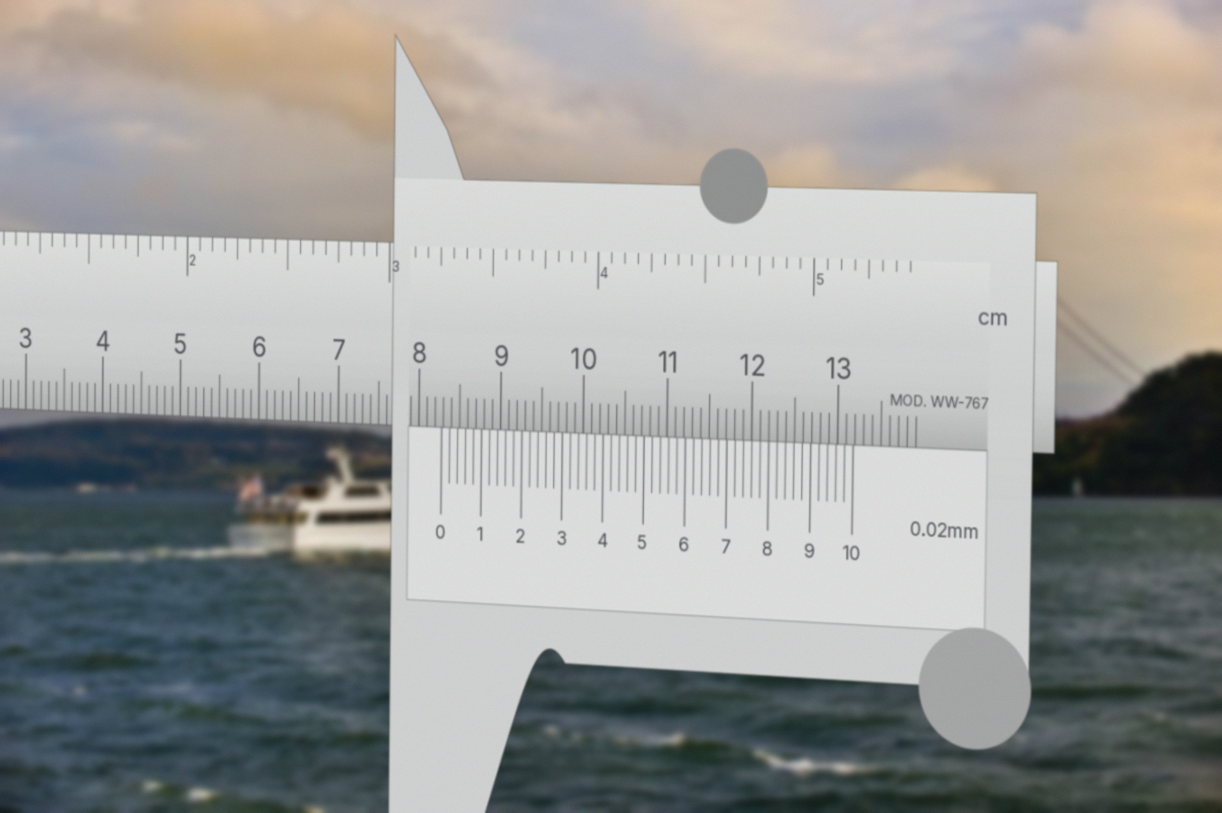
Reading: 82.8,mm
